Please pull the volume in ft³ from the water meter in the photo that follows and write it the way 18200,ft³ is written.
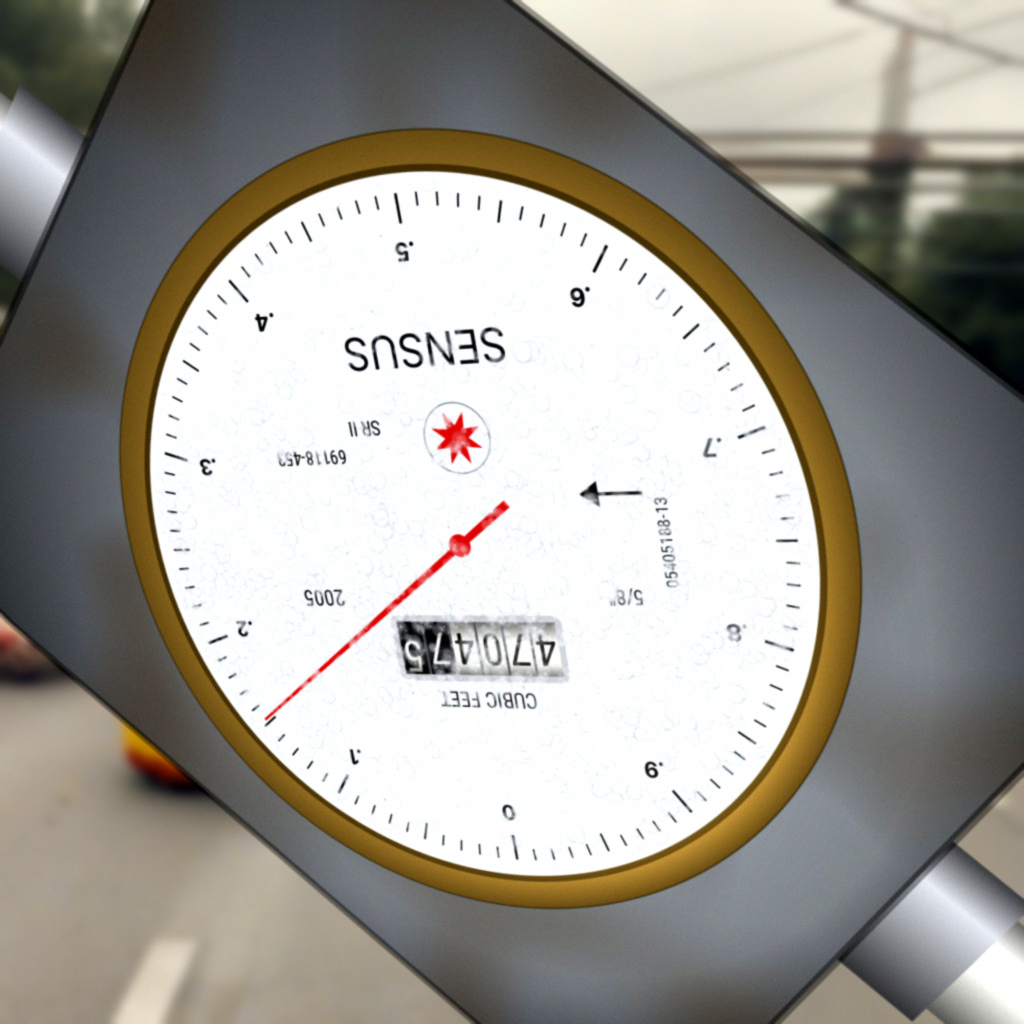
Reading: 470475.15,ft³
